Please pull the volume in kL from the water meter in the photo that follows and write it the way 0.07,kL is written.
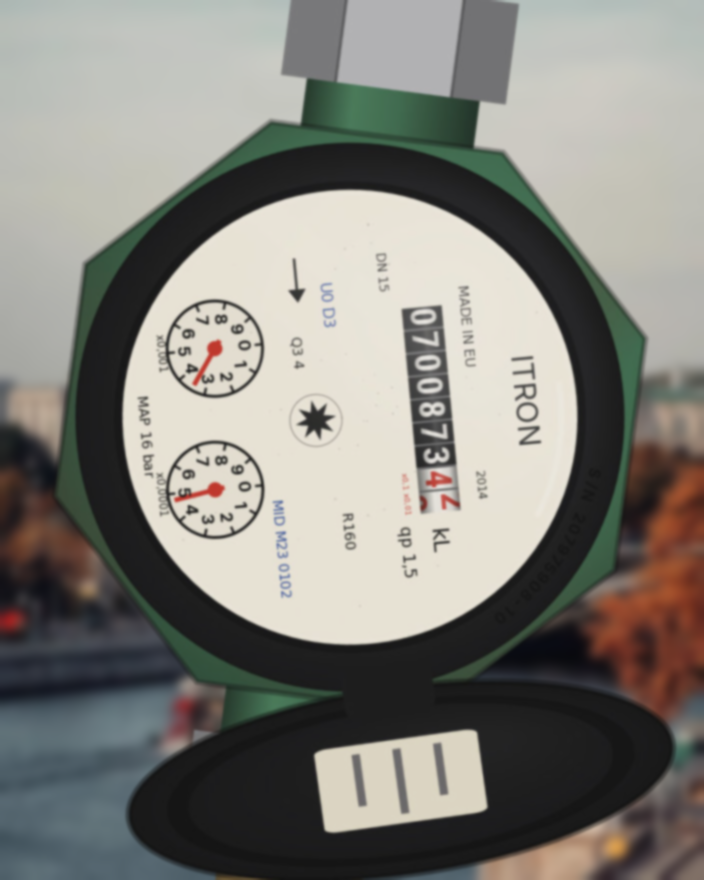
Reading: 700873.4234,kL
